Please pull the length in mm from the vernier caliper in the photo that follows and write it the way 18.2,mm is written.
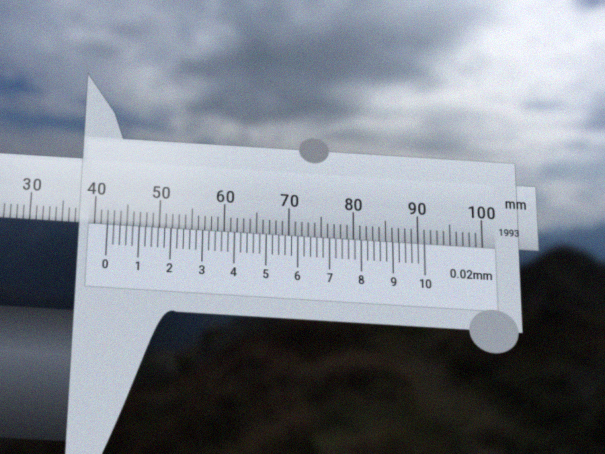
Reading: 42.0,mm
